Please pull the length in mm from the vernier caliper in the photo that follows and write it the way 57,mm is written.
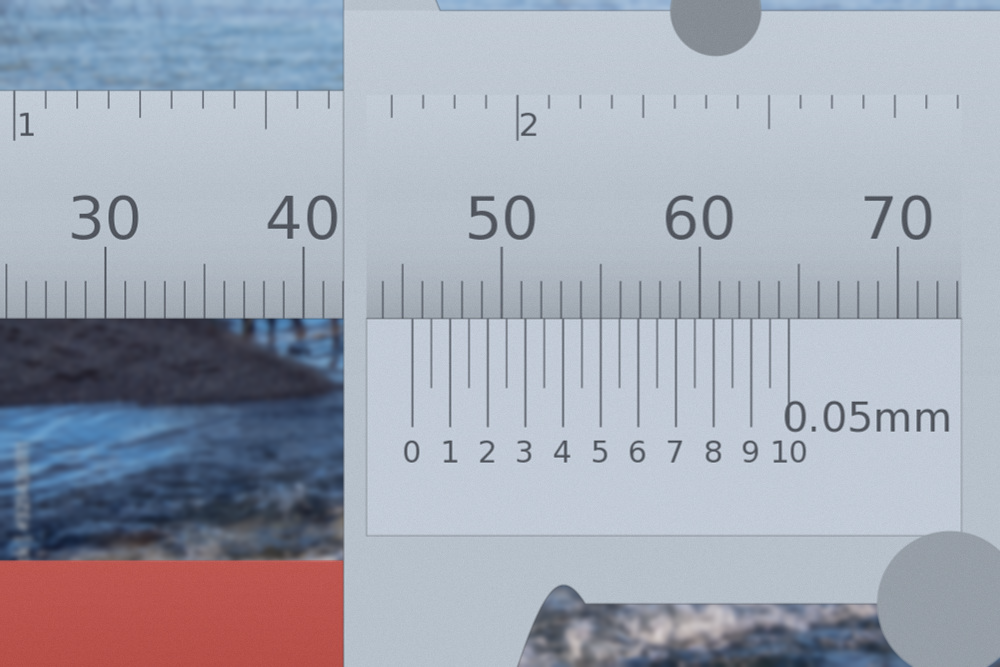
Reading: 45.5,mm
